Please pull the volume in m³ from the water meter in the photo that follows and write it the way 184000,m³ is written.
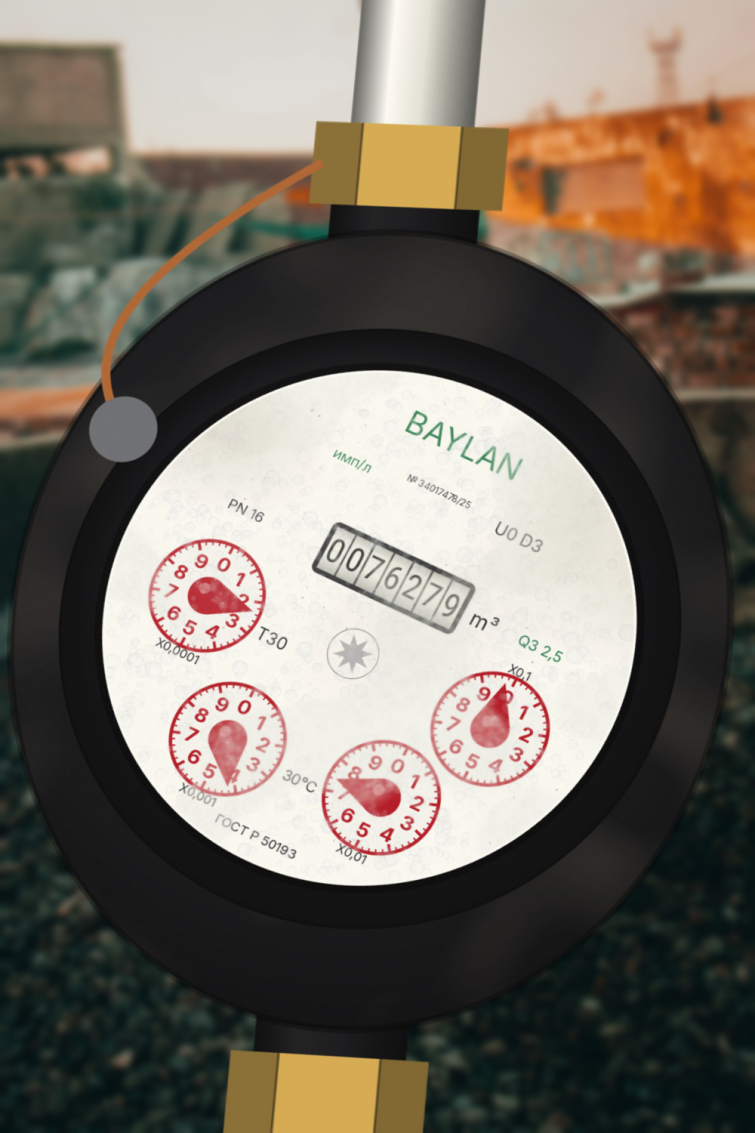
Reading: 76278.9742,m³
